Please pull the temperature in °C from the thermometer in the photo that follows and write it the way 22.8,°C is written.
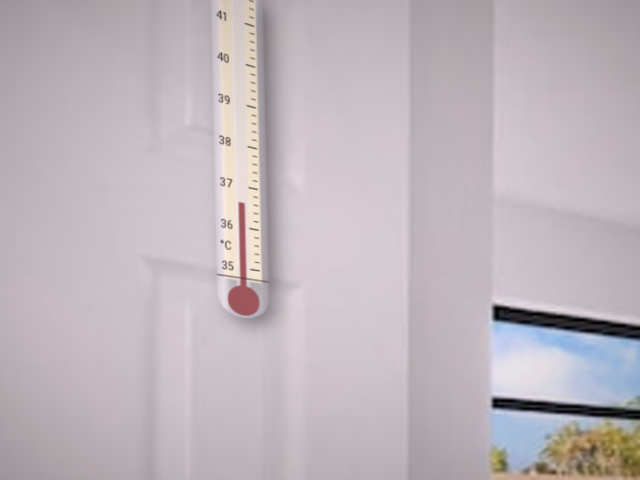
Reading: 36.6,°C
